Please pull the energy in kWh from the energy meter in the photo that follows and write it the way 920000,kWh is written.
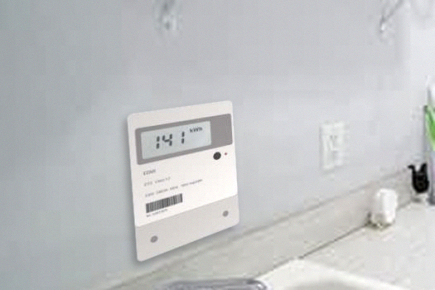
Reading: 141,kWh
